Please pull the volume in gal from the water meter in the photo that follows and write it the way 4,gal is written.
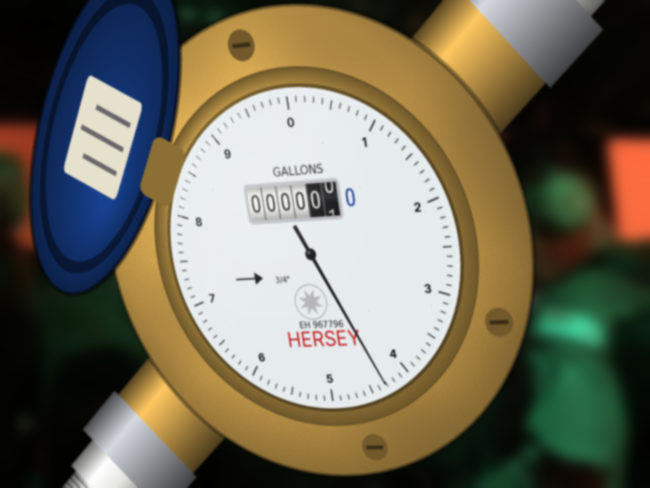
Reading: 4.3,gal
